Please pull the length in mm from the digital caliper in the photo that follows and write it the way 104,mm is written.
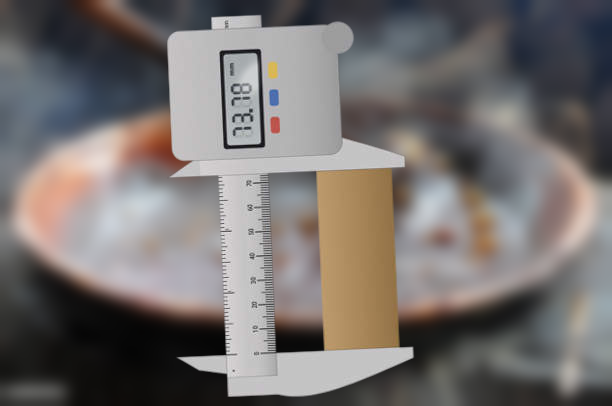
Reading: 73.78,mm
